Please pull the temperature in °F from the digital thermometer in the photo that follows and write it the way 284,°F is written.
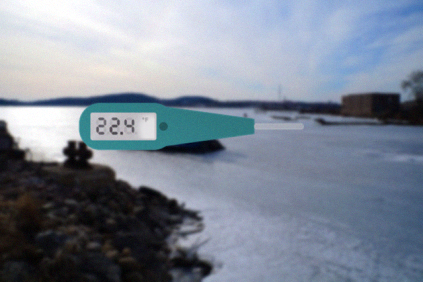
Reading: 22.4,°F
